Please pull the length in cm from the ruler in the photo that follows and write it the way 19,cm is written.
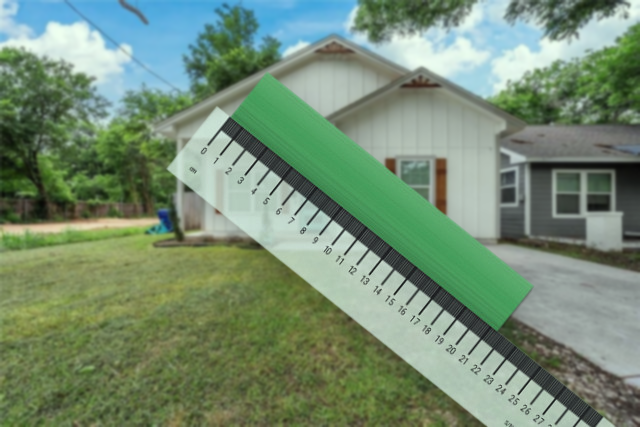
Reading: 21.5,cm
